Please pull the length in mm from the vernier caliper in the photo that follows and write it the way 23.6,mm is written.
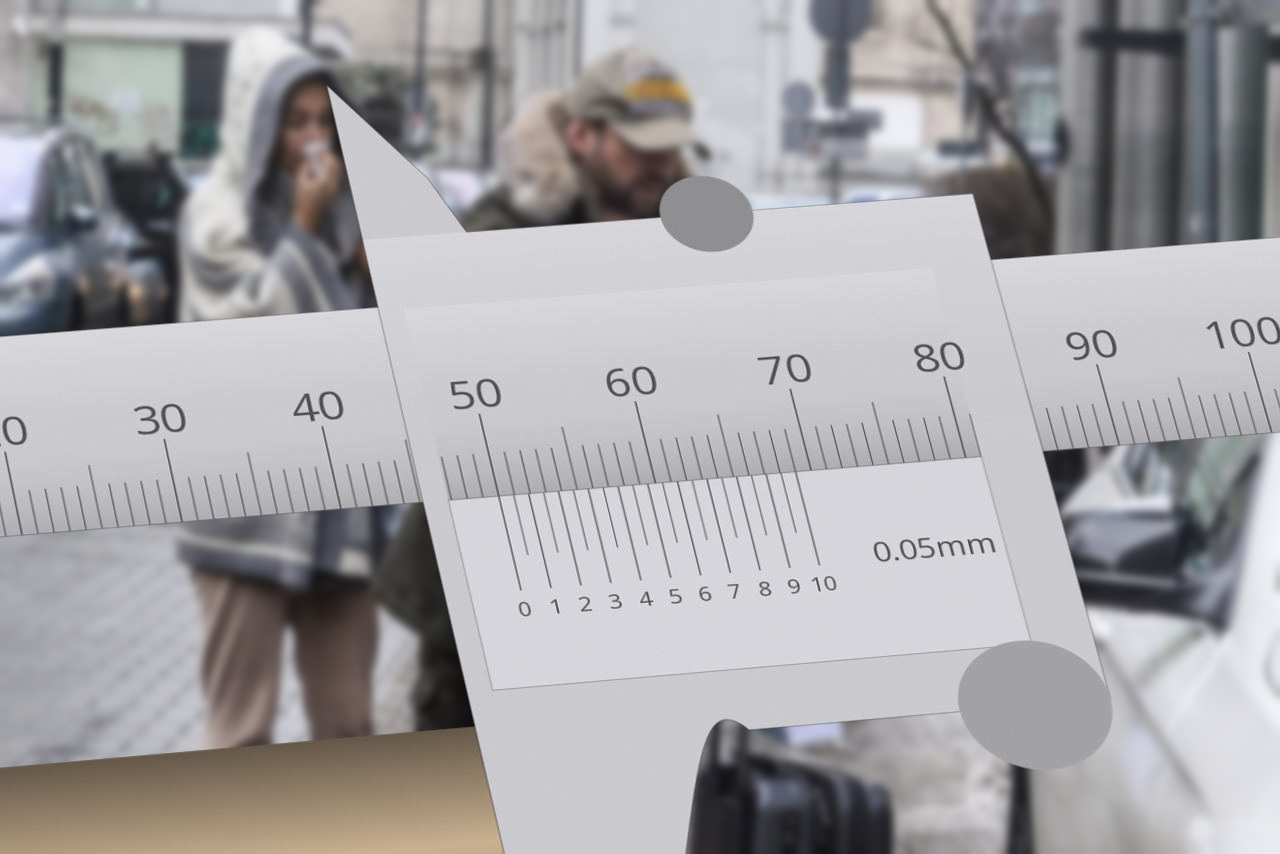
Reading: 50.0,mm
